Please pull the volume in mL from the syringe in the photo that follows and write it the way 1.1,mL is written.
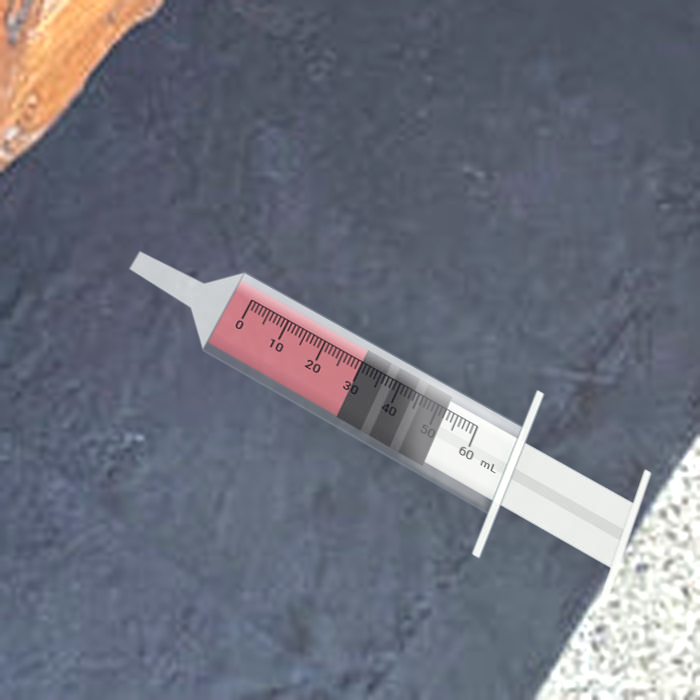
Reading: 30,mL
